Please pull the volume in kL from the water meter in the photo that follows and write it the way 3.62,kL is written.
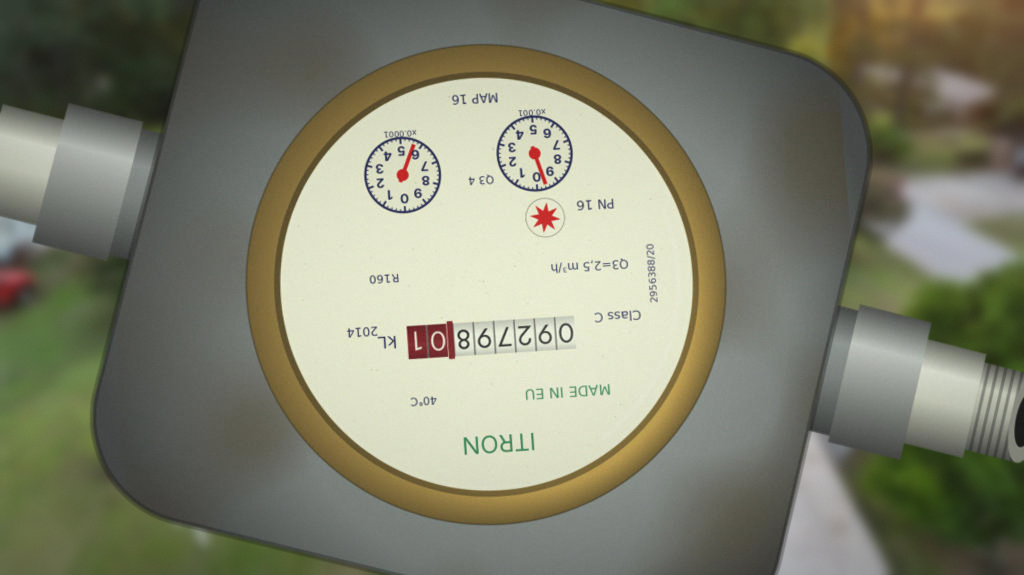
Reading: 92798.0095,kL
